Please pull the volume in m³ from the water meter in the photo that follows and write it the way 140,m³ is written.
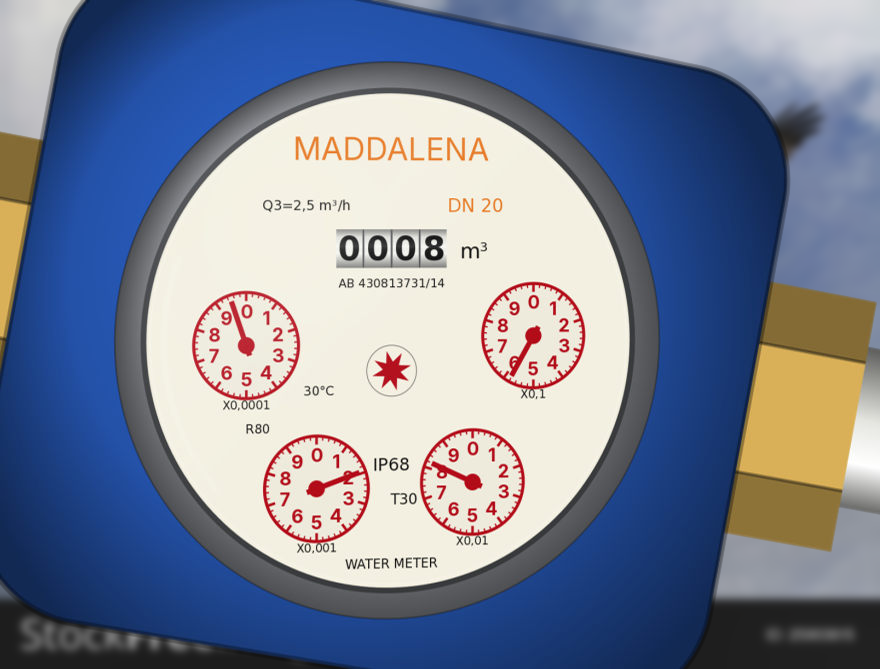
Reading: 8.5819,m³
